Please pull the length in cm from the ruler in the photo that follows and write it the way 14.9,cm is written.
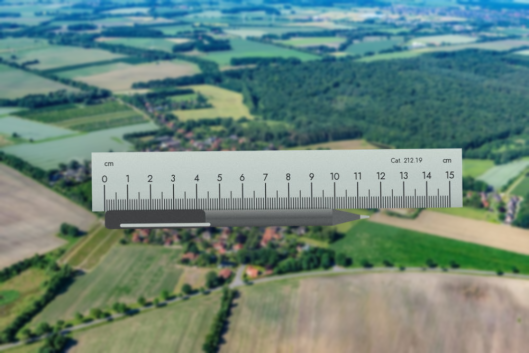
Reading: 11.5,cm
